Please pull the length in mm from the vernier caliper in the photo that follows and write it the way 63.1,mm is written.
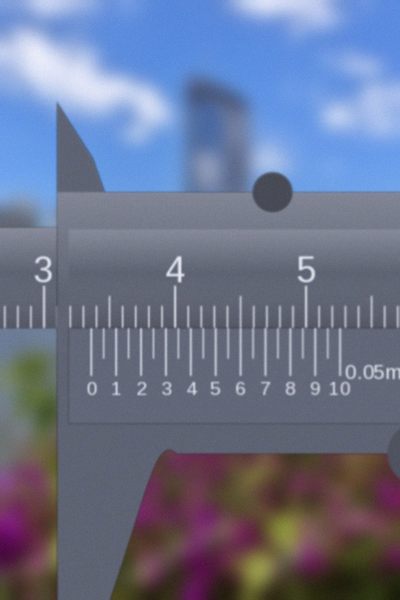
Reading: 33.6,mm
